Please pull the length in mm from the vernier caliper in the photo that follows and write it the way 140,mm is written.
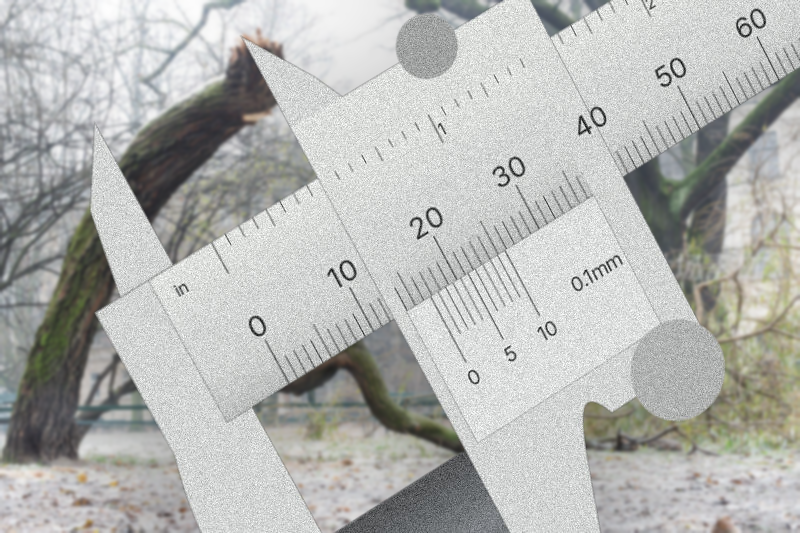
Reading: 16.8,mm
